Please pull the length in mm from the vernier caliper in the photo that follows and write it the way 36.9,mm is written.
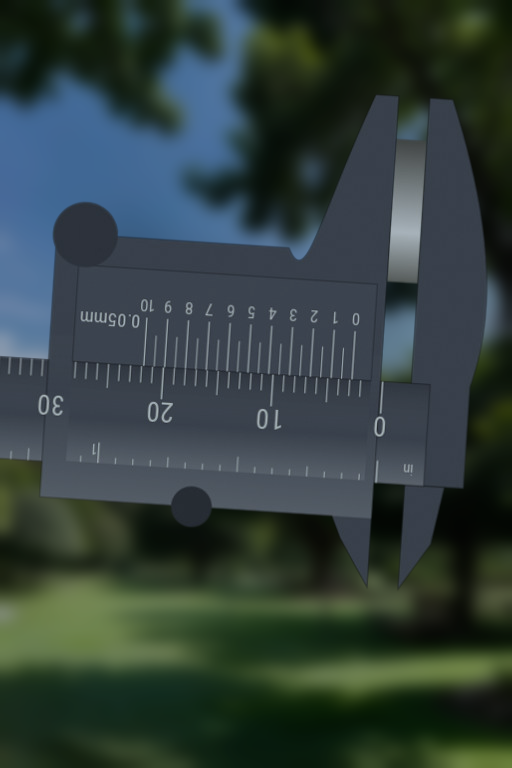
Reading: 2.8,mm
